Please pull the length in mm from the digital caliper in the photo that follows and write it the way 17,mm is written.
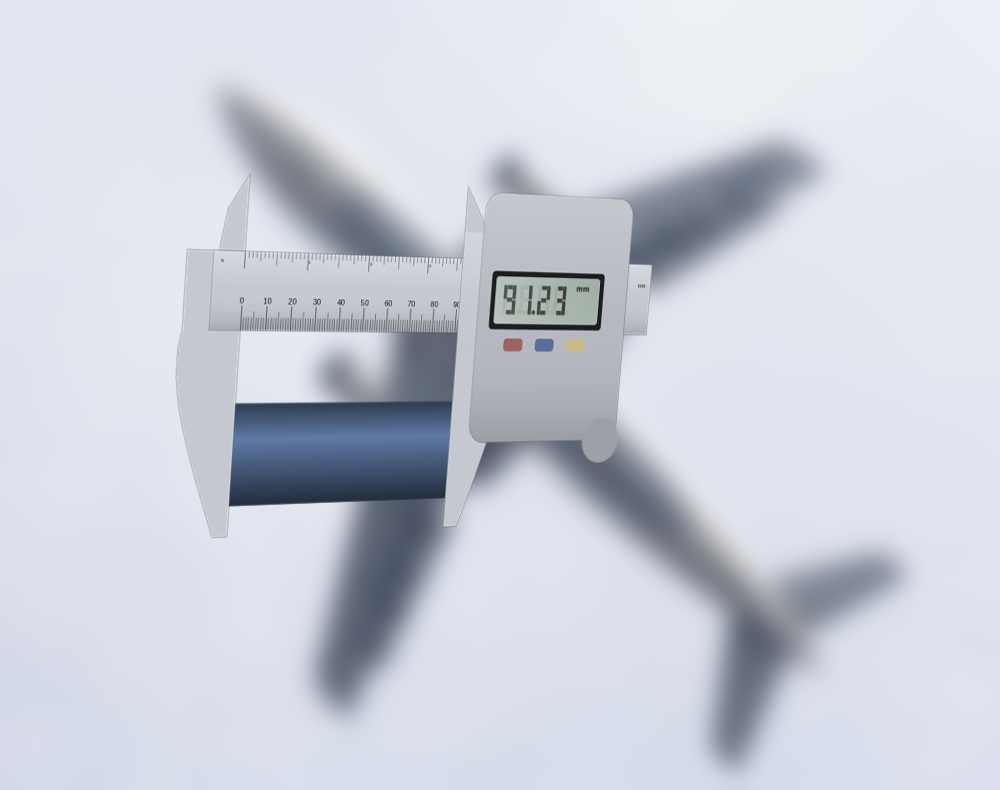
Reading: 91.23,mm
